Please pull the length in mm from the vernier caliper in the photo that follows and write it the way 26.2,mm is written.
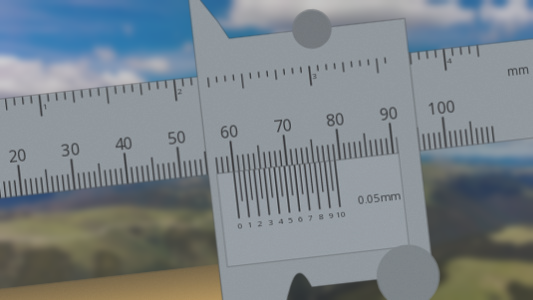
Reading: 60.0,mm
